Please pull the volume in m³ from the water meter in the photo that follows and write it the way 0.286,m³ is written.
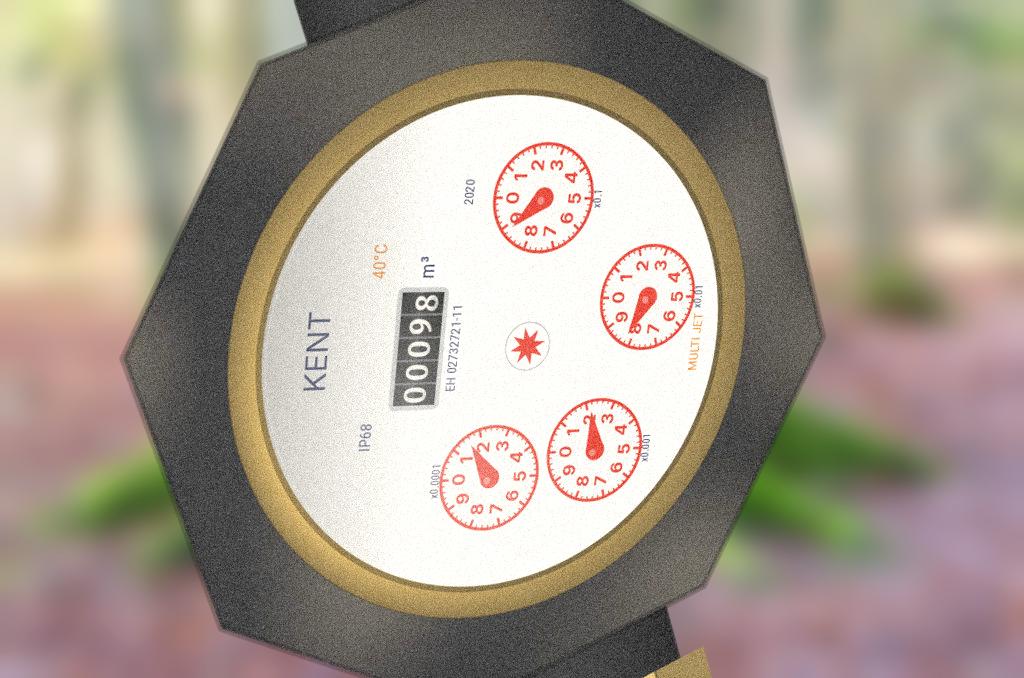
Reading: 97.8821,m³
